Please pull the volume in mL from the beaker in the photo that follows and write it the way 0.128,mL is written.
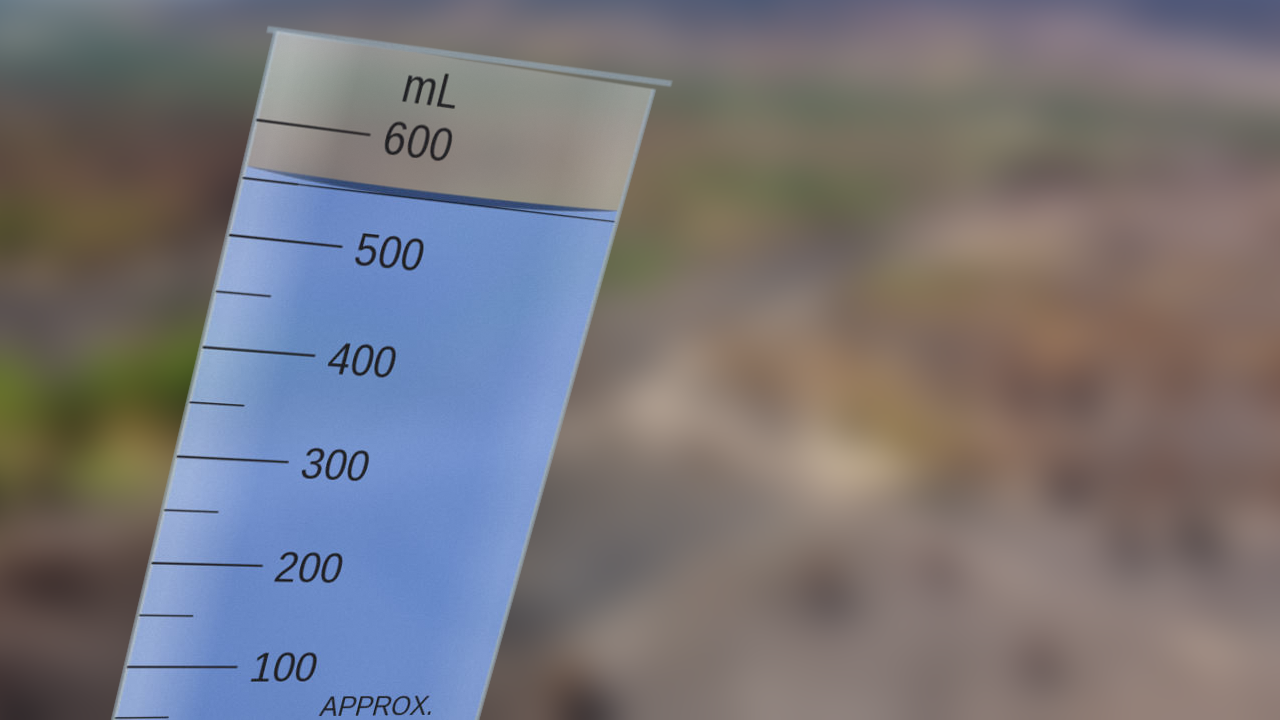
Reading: 550,mL
